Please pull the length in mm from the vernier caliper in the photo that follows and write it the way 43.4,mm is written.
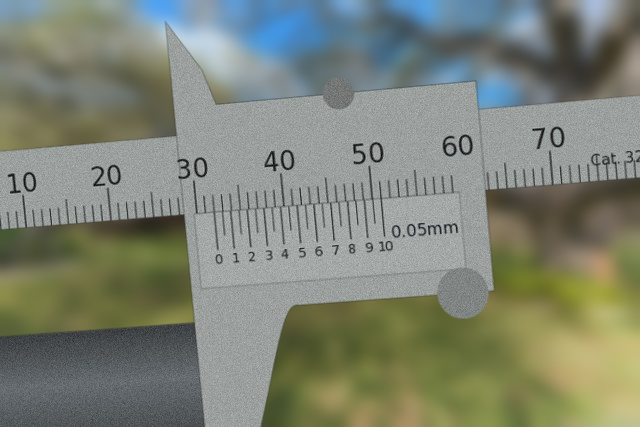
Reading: 32.0,mm
